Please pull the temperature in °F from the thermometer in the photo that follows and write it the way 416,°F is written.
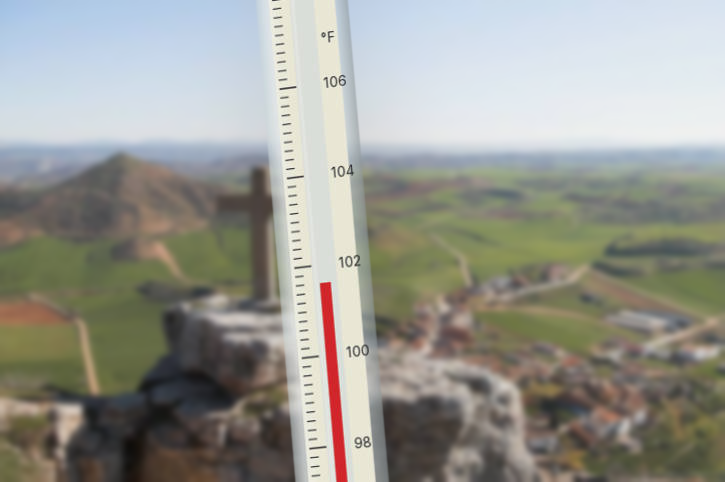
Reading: 101.6,°F
